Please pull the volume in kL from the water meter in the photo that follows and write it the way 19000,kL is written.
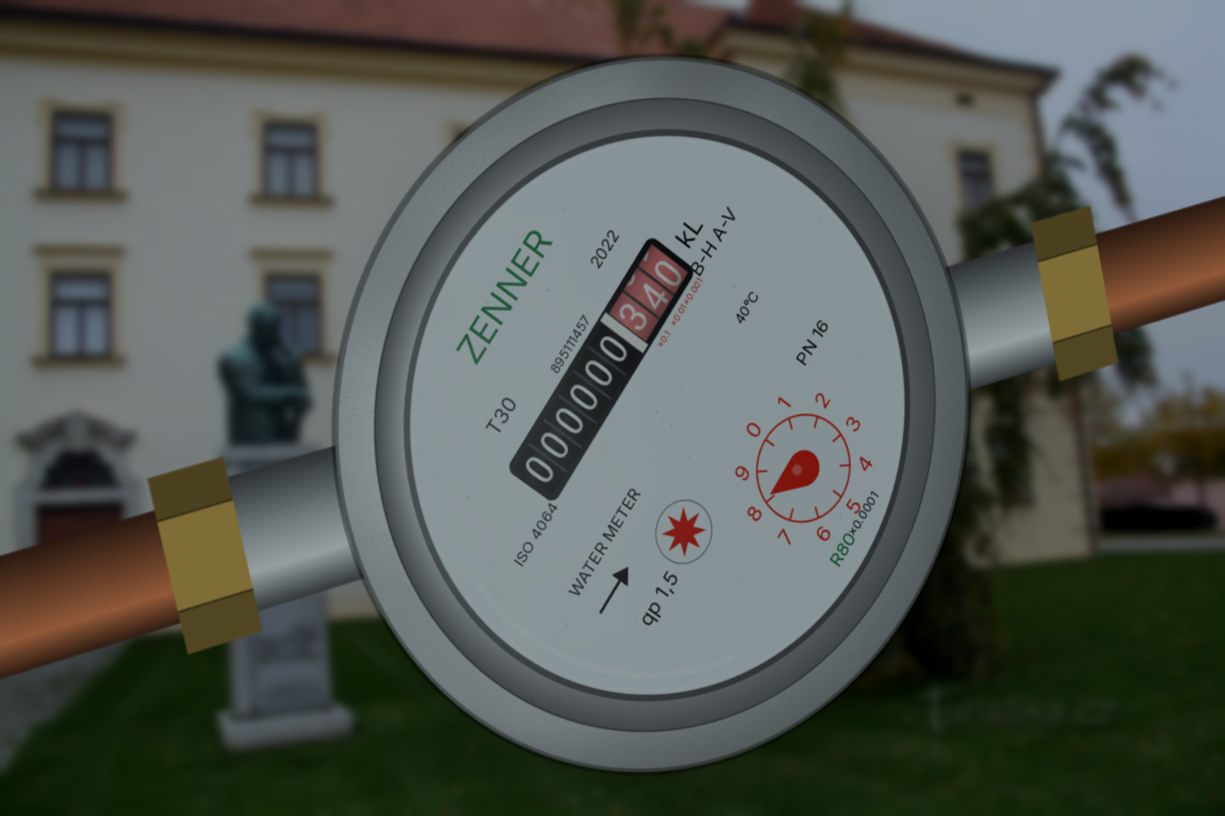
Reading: 0.3398,kL
